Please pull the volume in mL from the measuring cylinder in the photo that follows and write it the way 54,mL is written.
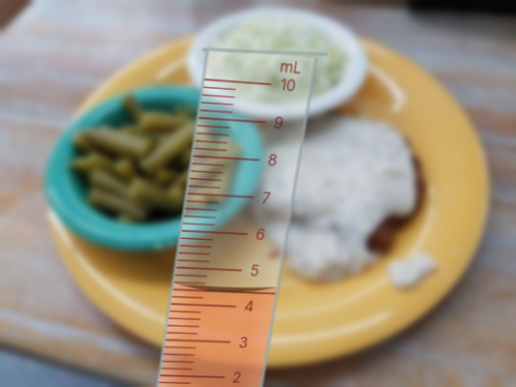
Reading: 4.4,mL
